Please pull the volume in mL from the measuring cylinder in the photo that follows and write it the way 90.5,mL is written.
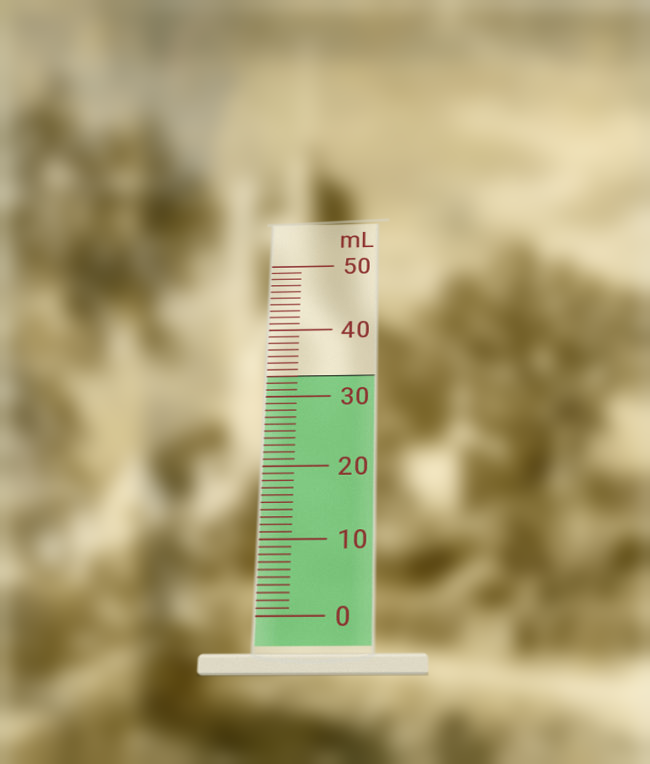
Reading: 33,mL
